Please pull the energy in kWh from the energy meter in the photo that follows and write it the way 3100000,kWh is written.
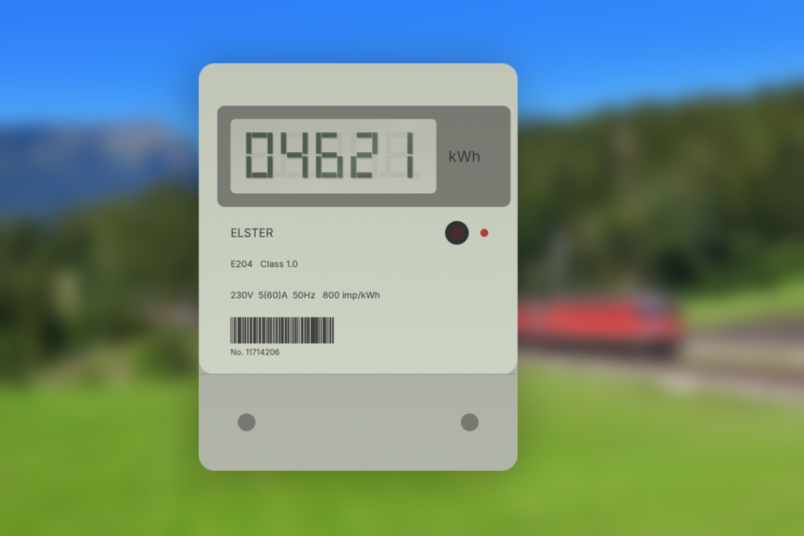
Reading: 4621,kWh
